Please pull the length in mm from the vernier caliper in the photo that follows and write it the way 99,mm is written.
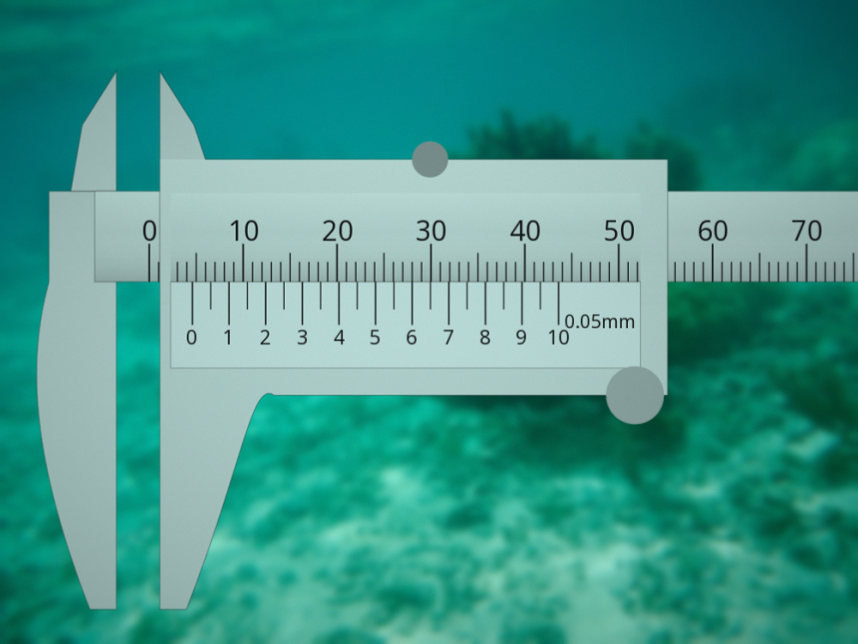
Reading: 4.6,mm
